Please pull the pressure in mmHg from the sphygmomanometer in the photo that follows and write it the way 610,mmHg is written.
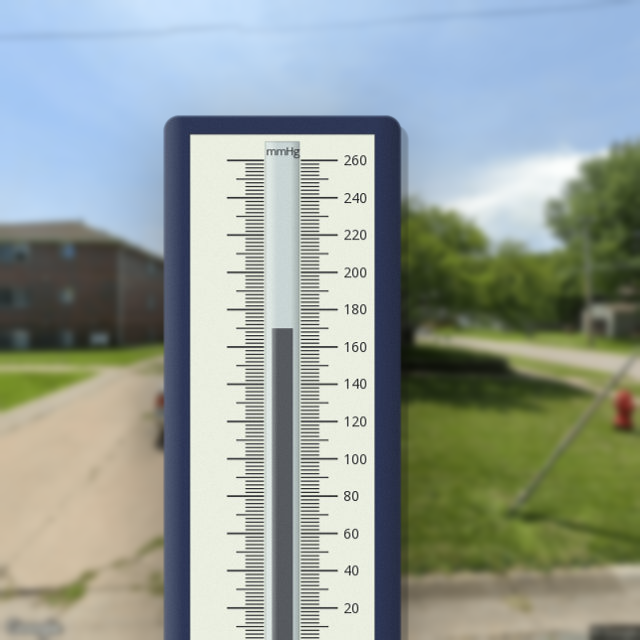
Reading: 170,mmHg
